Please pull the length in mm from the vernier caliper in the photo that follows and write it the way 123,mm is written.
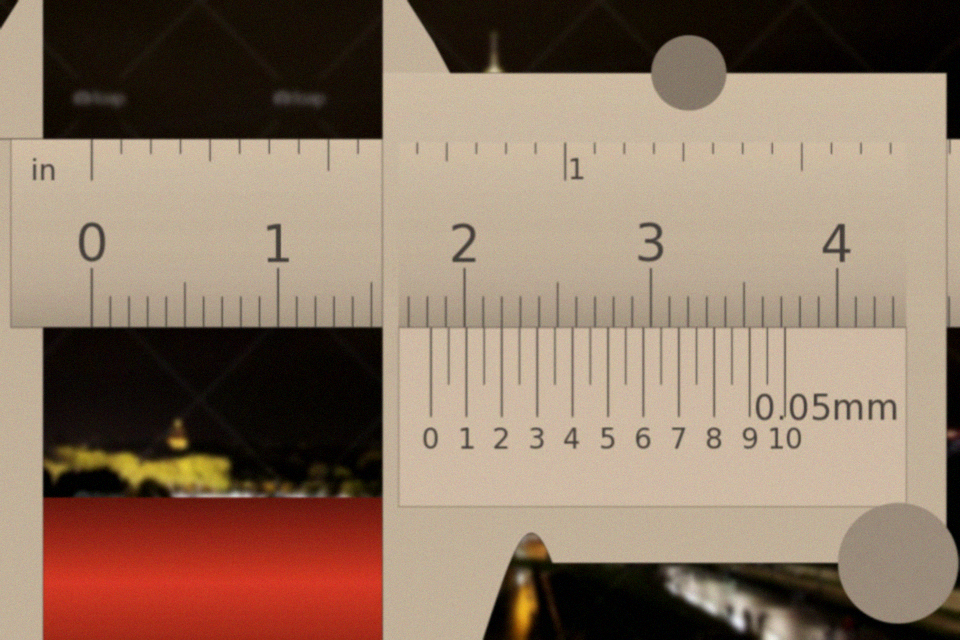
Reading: 18.2,mm
